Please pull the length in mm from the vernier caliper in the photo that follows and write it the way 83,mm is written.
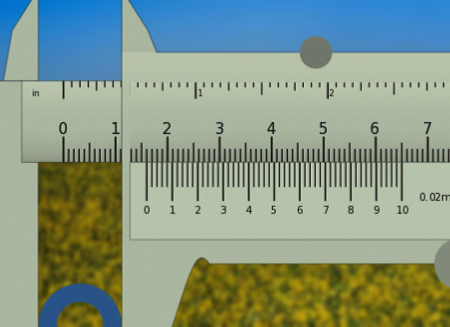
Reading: 16.0,mm
